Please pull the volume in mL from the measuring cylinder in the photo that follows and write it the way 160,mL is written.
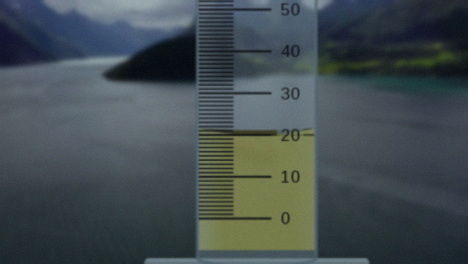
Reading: 20,mL
